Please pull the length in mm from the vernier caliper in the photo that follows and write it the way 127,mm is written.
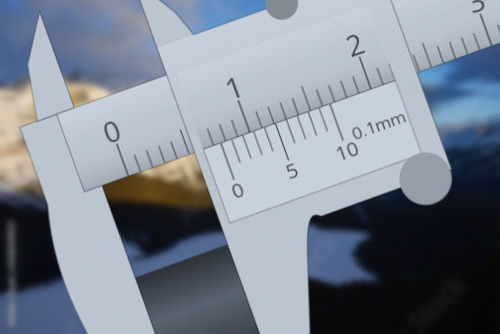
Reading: 7.6,mm
